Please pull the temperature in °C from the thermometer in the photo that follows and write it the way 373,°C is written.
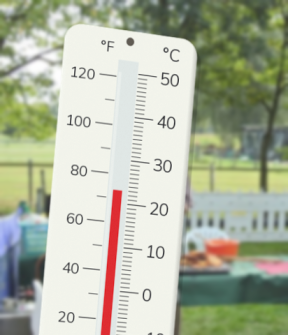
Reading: 23,°C
